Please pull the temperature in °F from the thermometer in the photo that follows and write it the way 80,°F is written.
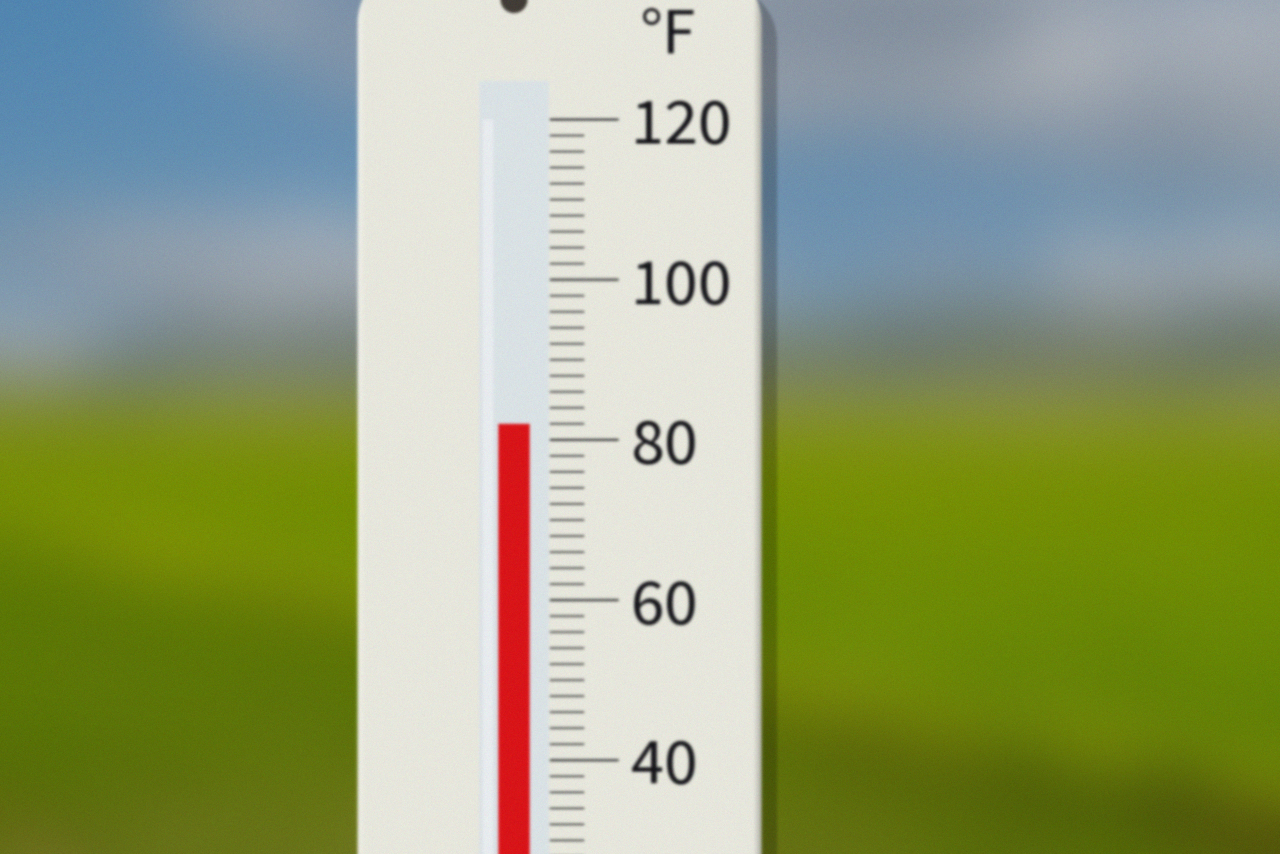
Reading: 82,°F
